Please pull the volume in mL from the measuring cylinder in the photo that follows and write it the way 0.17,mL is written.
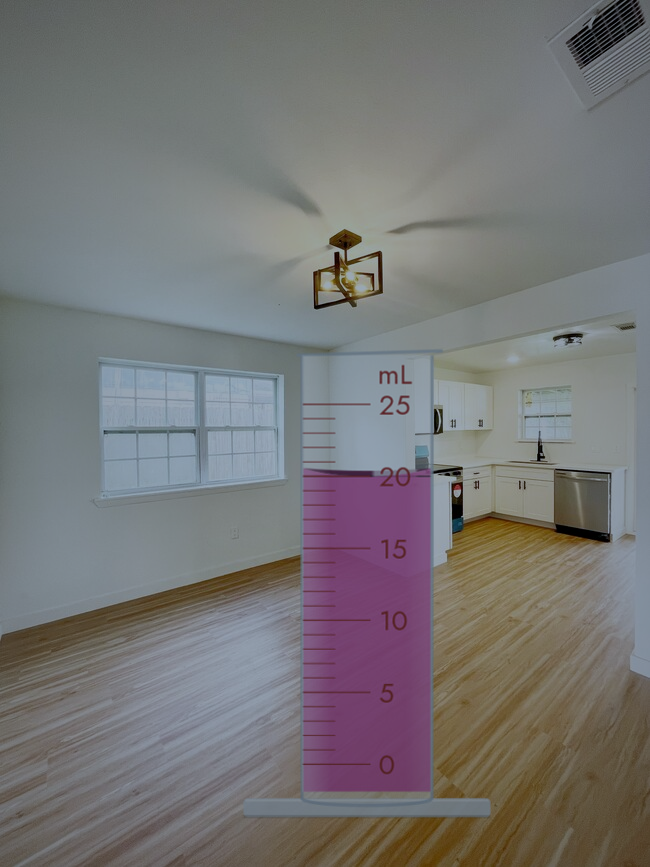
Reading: 20,mL
